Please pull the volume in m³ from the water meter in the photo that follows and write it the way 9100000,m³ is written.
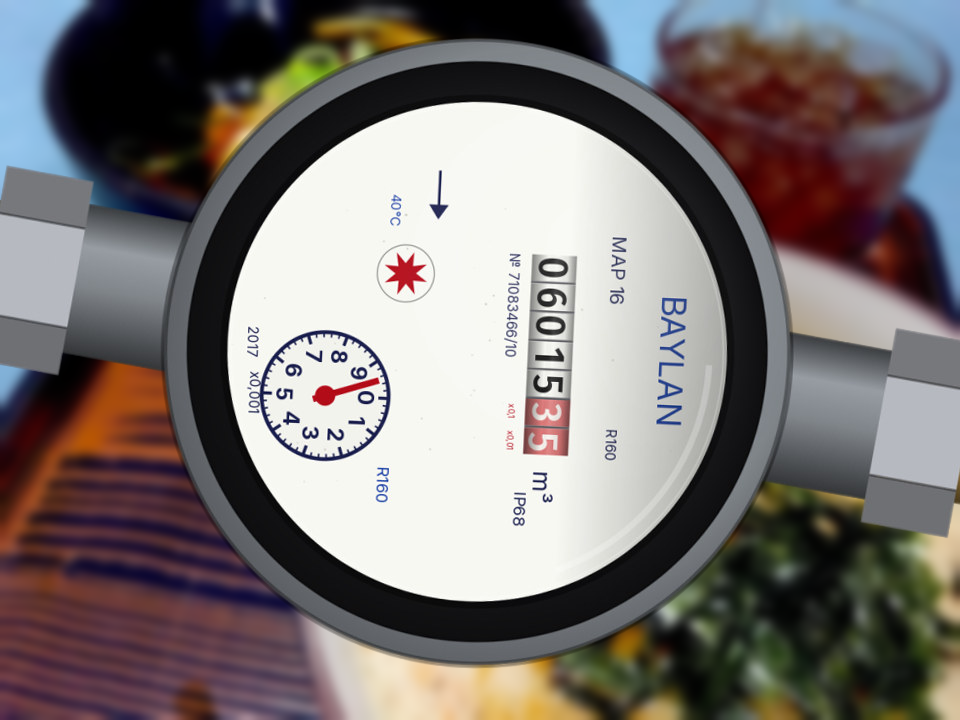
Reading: 6015.349,m³
